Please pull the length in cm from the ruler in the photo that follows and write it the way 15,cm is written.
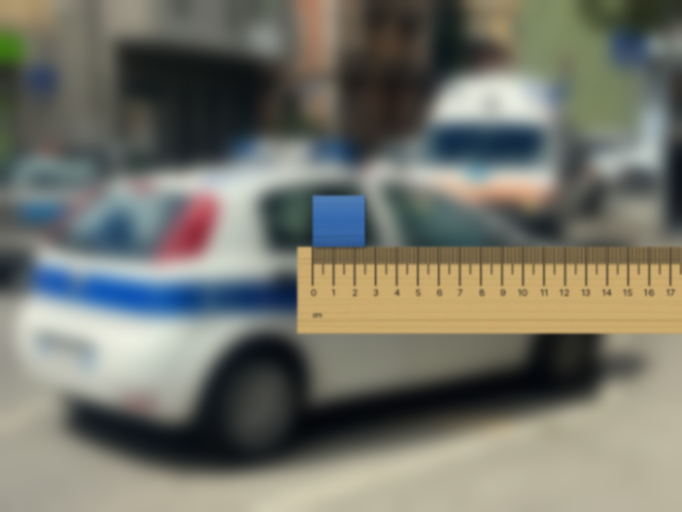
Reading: 2.5,cm
